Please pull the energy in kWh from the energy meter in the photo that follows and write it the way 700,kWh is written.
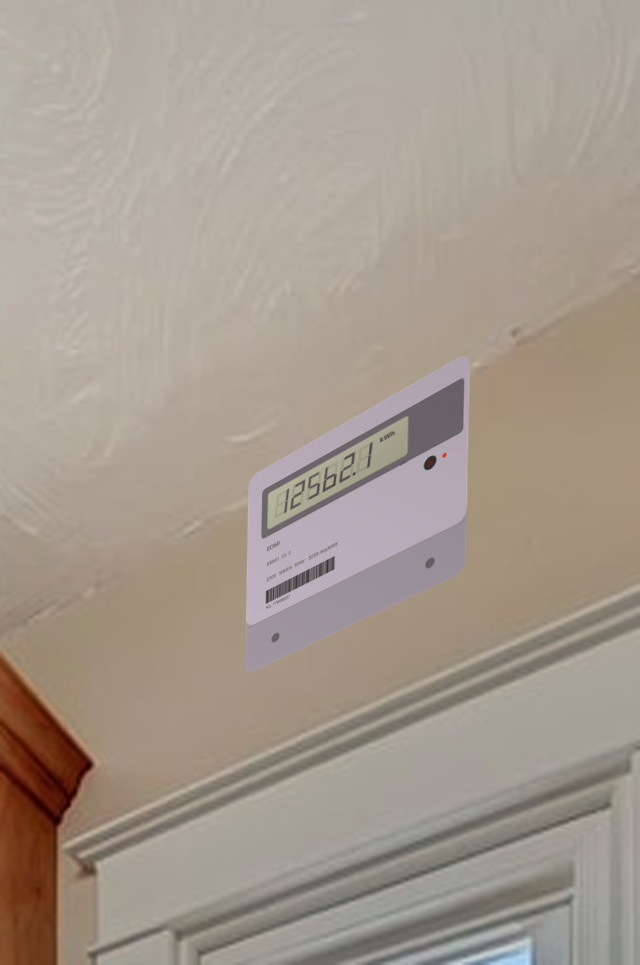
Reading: 12562.1,kWh
